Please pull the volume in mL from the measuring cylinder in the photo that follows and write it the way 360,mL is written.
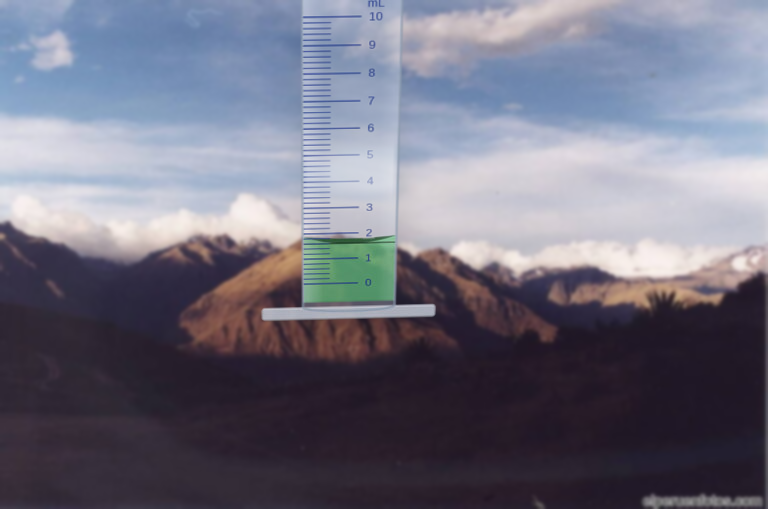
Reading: 1.6,mL
